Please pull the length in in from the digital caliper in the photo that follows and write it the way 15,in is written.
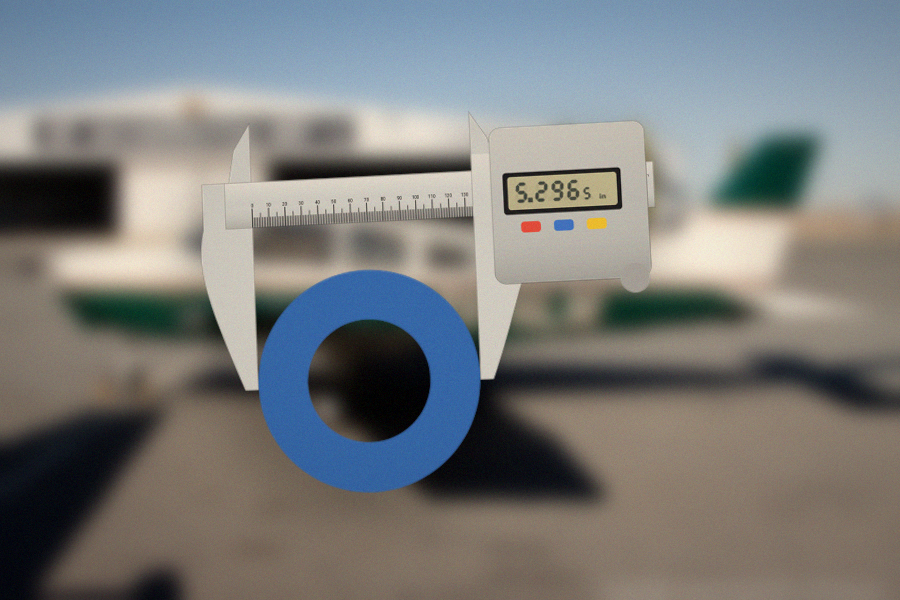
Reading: 5.2965,in
